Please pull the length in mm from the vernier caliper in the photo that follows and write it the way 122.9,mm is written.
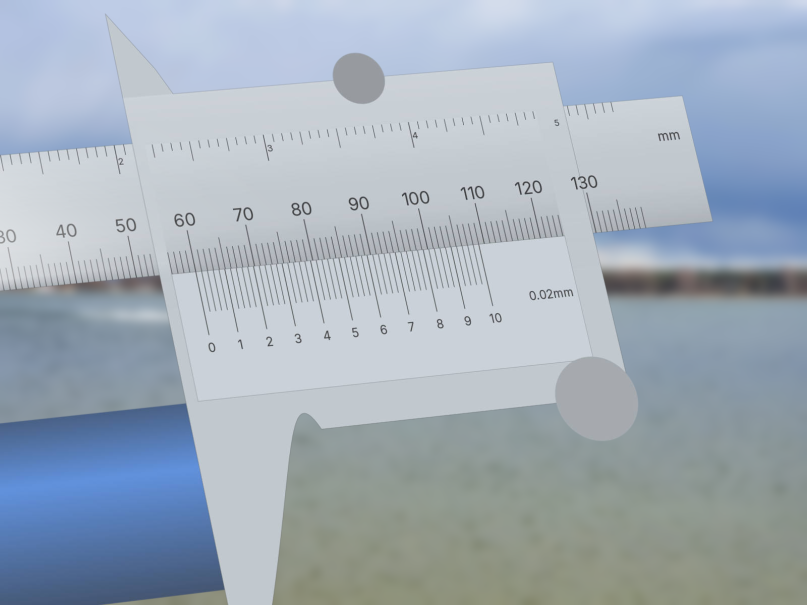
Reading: 60.0,mm
